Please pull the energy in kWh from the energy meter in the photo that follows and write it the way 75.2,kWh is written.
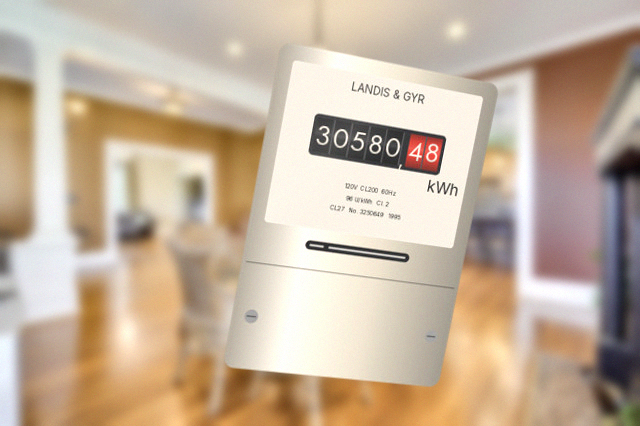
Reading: 30580.48,kWh
